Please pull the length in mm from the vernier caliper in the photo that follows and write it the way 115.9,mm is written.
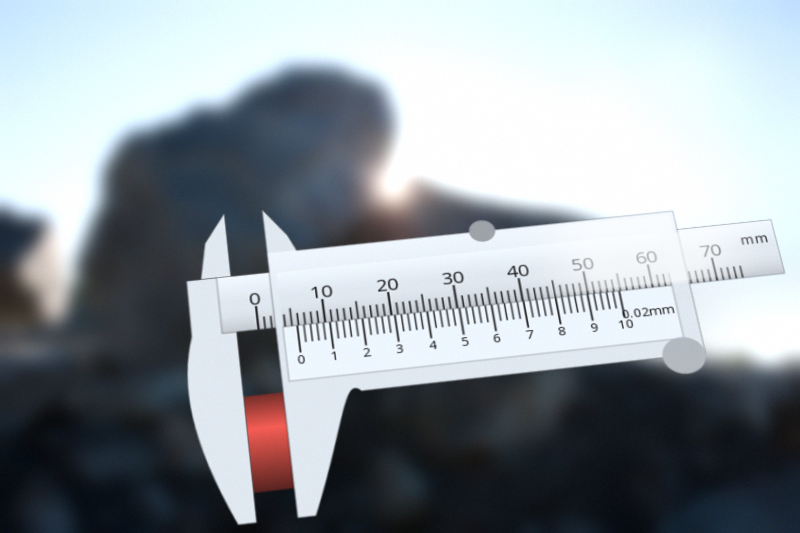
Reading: 5.8,mm
